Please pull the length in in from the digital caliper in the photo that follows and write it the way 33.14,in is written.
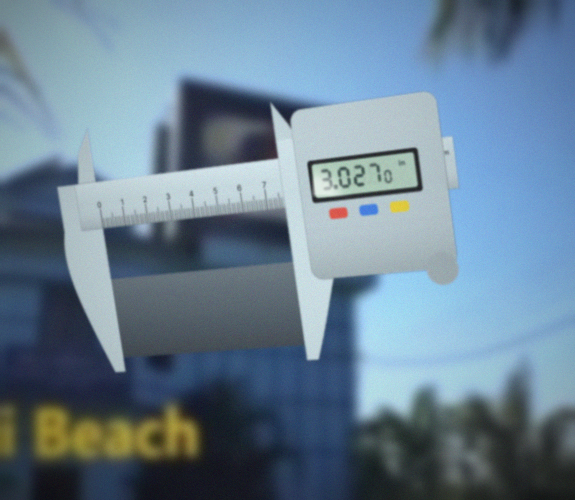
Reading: 3.0270,in
